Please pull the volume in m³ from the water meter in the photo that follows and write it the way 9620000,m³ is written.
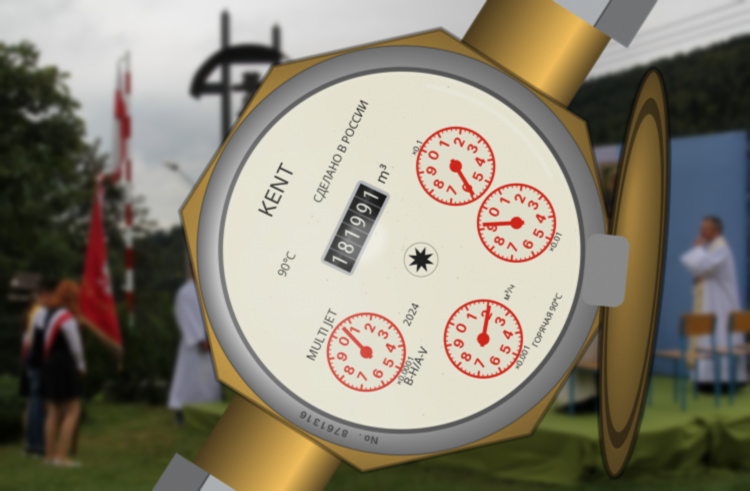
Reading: 181991.5920,m³
